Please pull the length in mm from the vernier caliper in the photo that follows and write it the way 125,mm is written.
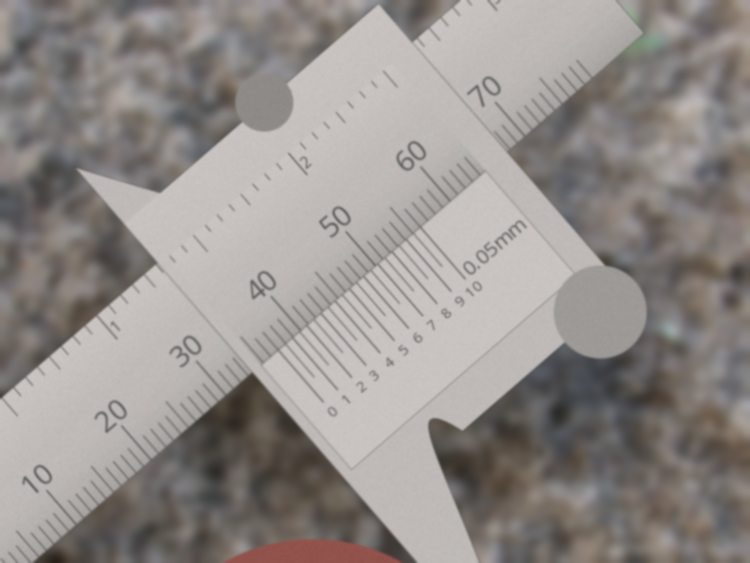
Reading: 37.0,mm
